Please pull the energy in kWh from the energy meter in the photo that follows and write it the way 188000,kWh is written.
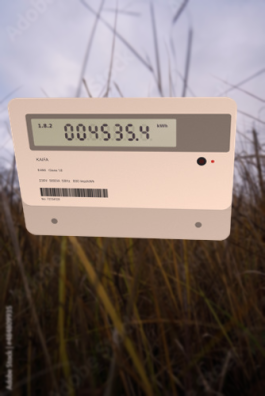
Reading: 4535.4,kWh
